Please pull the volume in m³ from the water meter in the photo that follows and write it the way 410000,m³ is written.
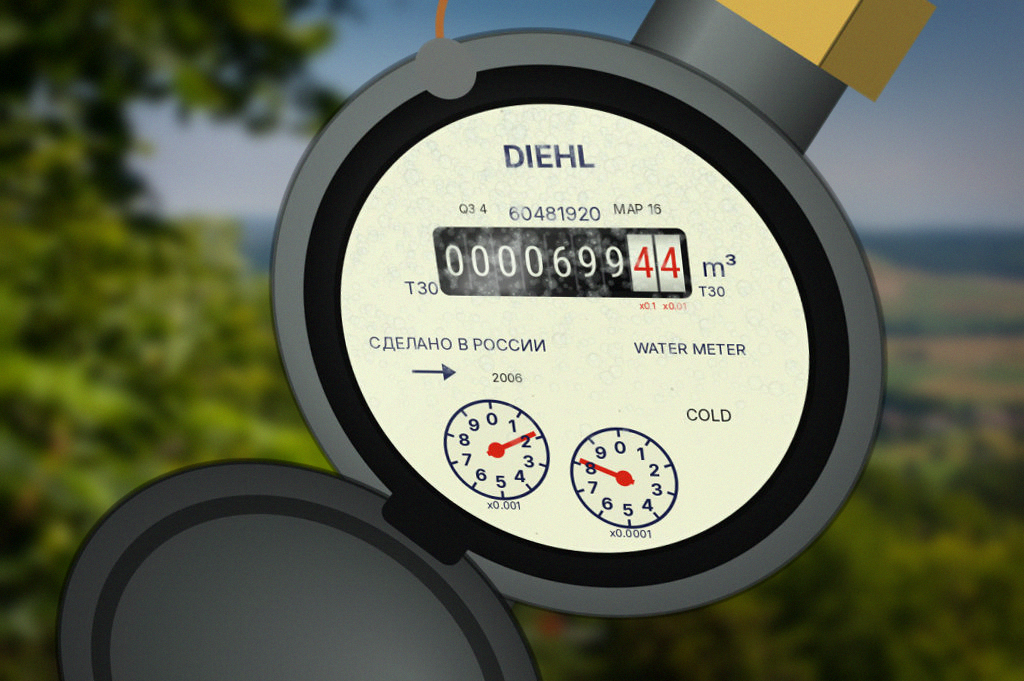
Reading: 699.4418,m³
